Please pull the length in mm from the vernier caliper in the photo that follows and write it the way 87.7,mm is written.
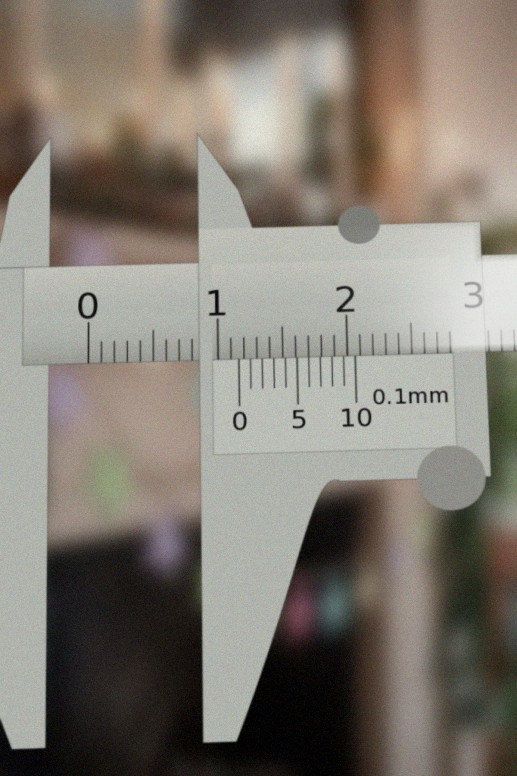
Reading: 11.6,mm
